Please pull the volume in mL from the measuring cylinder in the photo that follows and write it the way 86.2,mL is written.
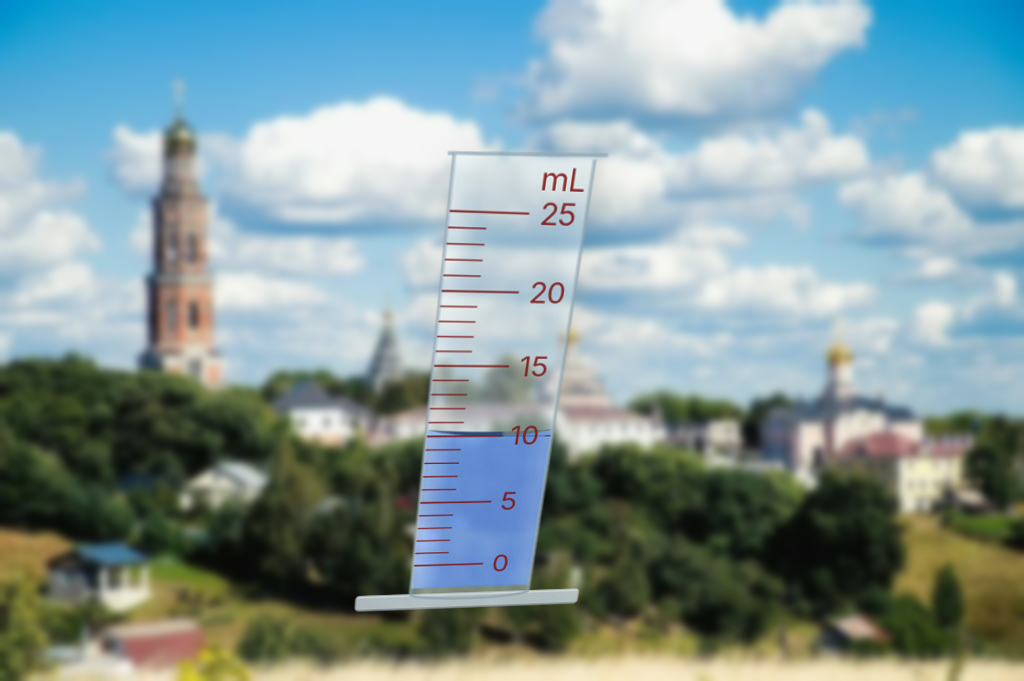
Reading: 10,mL
